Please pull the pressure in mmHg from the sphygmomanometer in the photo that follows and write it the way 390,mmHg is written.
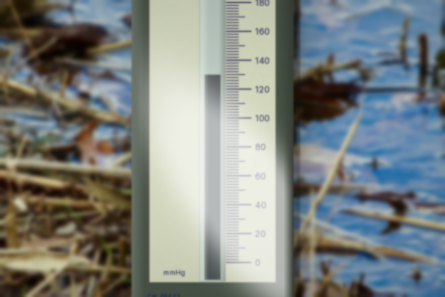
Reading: 130,mmHg
